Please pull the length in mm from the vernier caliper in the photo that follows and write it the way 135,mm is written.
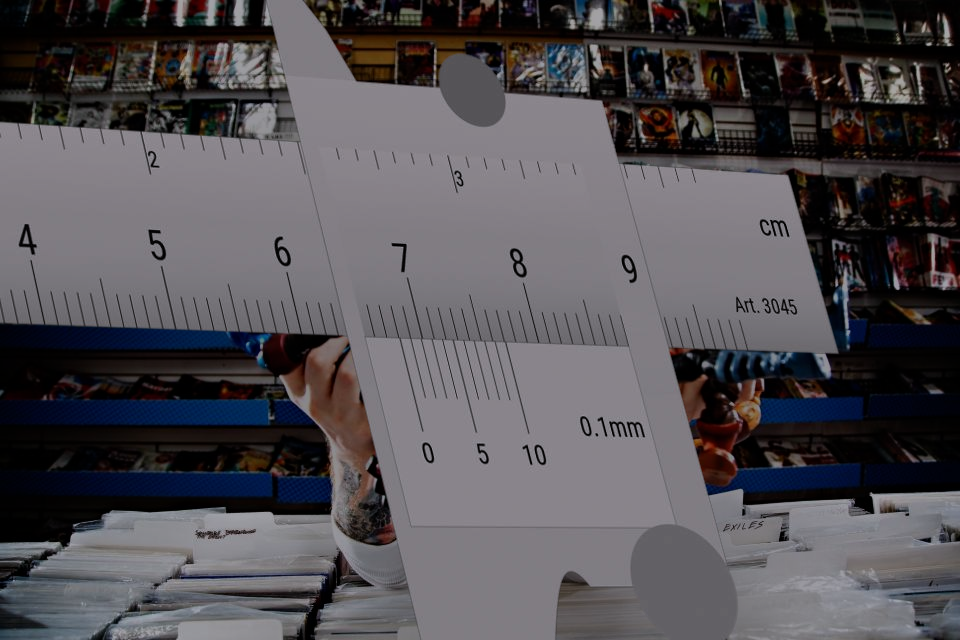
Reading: 68.1,mm
